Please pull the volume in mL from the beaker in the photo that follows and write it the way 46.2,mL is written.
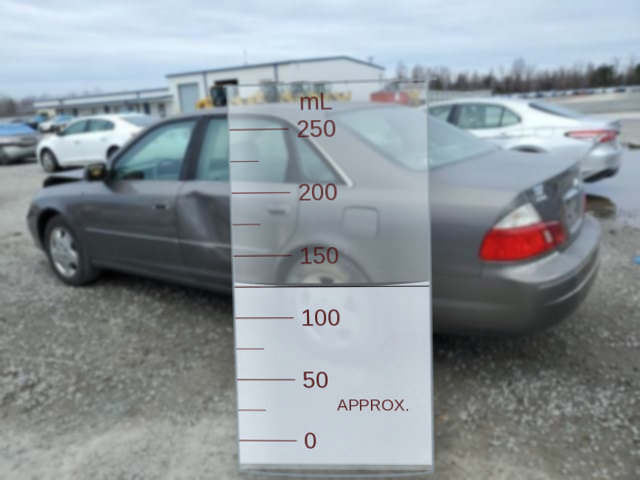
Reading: 125,mL
